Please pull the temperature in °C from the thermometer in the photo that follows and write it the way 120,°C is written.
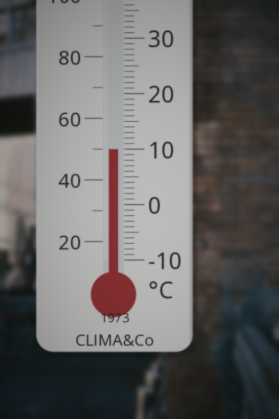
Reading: 10,°C
